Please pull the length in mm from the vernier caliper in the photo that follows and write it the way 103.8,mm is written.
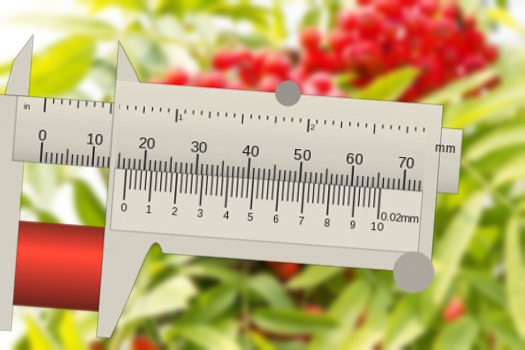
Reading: 16.5,mm
